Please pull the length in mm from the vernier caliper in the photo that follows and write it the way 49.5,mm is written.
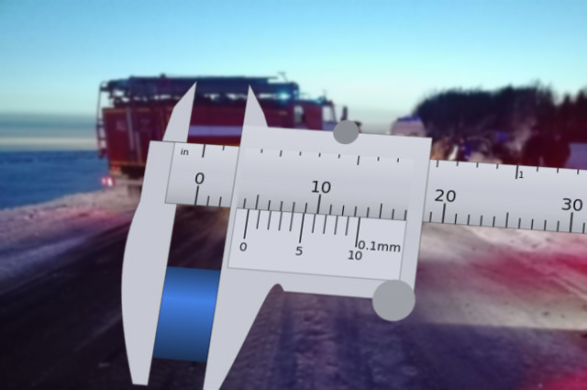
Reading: 4.4,mm
